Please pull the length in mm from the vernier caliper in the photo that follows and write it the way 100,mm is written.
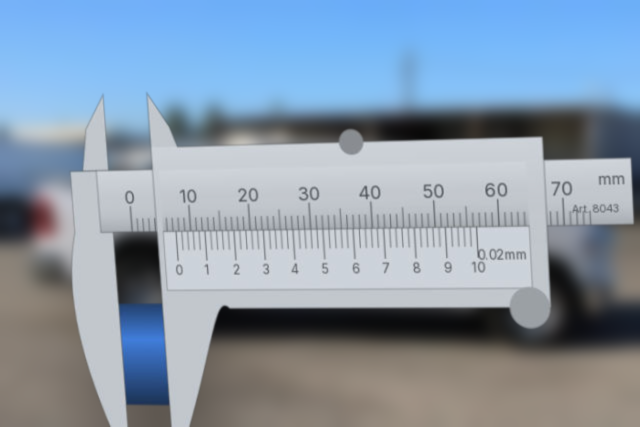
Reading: 7.5,mm
